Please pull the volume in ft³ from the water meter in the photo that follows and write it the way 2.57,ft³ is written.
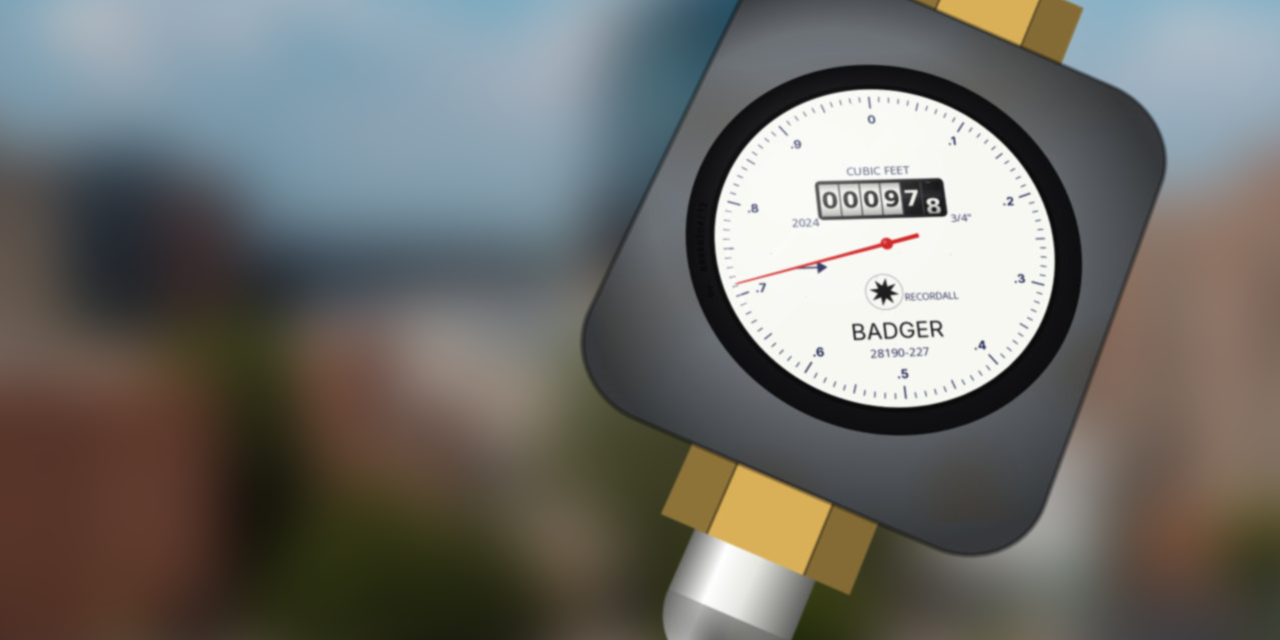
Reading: 977.71,ft³
